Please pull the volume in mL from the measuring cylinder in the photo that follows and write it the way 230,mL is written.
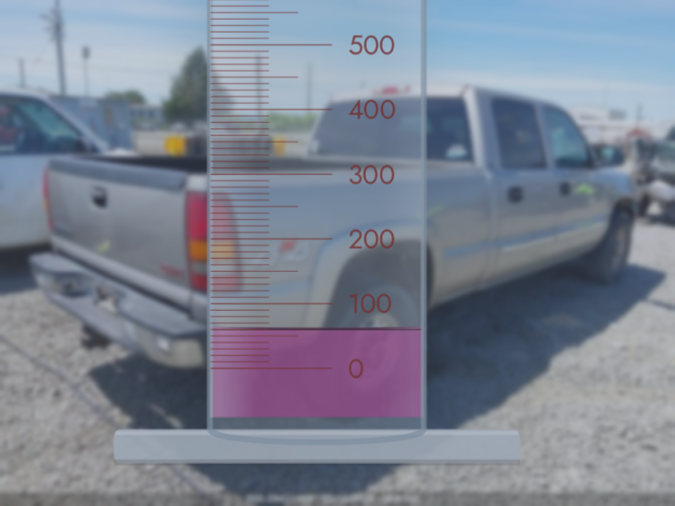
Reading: 60,mL
